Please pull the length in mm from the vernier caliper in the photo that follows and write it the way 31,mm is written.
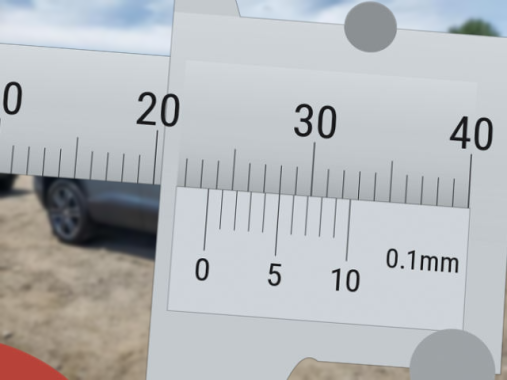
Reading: 23.5,mm
